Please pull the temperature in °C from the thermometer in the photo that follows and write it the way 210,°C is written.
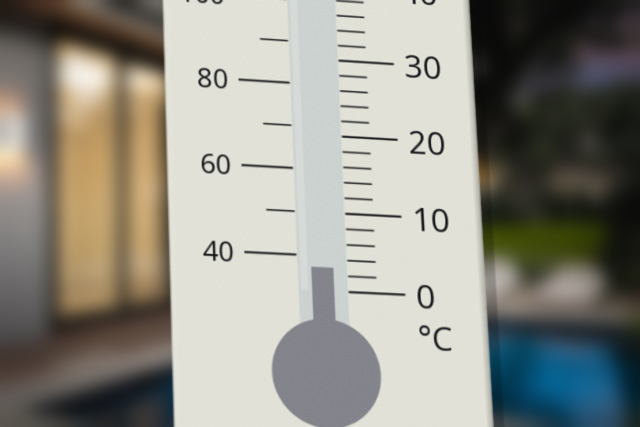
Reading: 3,°C
